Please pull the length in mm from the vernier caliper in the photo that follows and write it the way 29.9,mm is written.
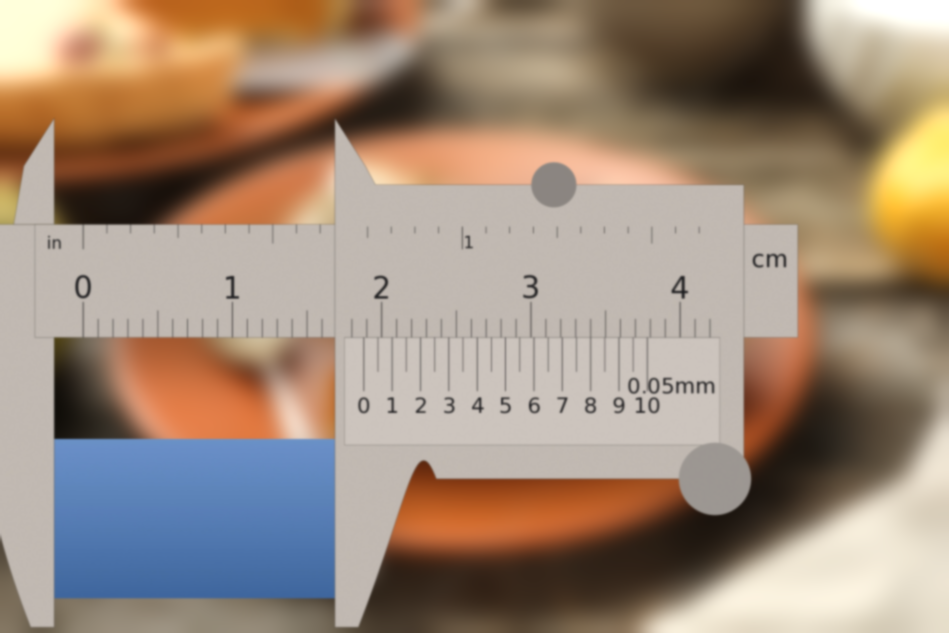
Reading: 18.8,mm
